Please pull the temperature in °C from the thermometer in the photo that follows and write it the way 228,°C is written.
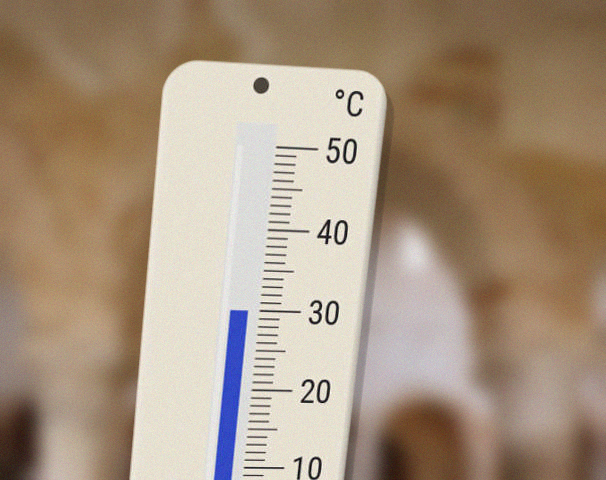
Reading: 30,°C
